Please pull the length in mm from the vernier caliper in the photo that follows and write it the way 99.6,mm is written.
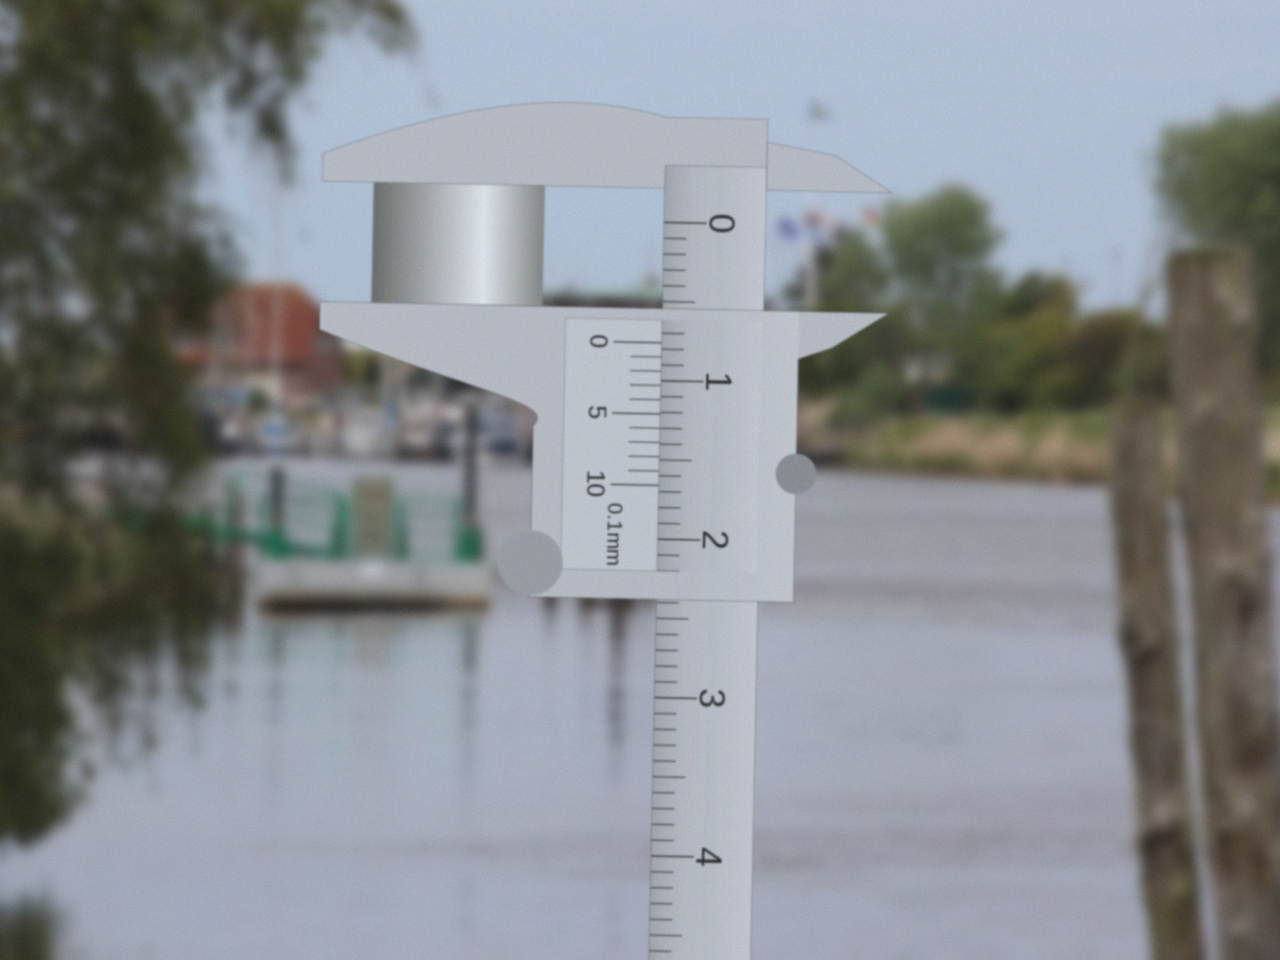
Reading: 7.6,mm
